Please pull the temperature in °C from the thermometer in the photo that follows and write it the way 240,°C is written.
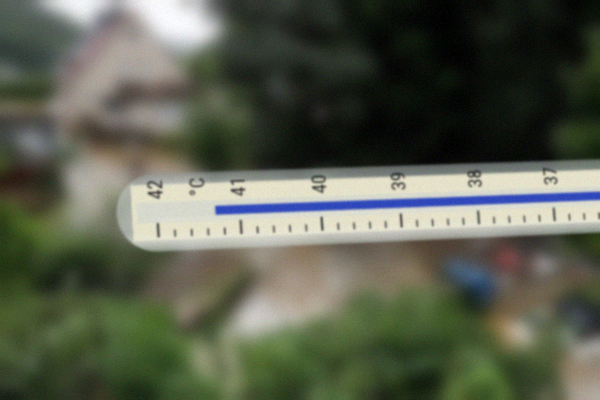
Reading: 41.3,°C
